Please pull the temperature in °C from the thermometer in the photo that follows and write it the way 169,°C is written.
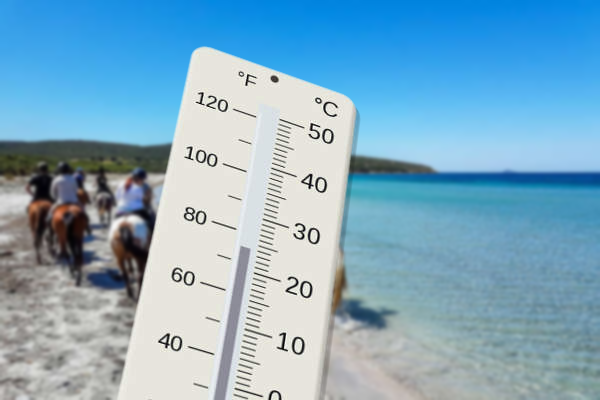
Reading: 24,°C
